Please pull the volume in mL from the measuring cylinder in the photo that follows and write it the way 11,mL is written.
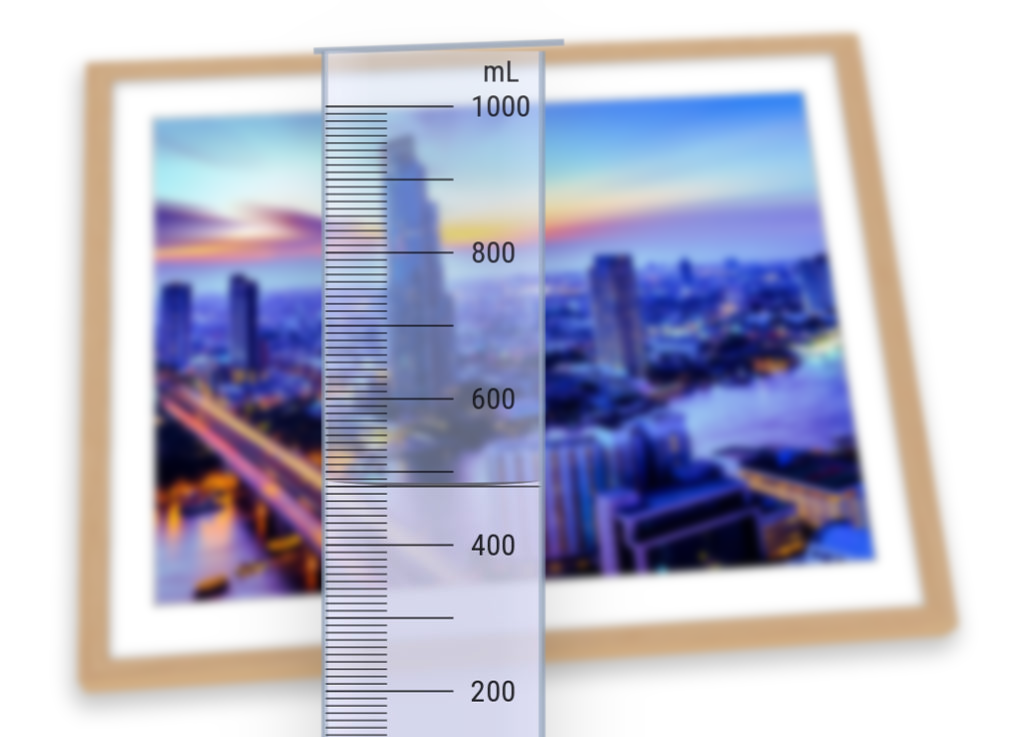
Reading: 480,mL
